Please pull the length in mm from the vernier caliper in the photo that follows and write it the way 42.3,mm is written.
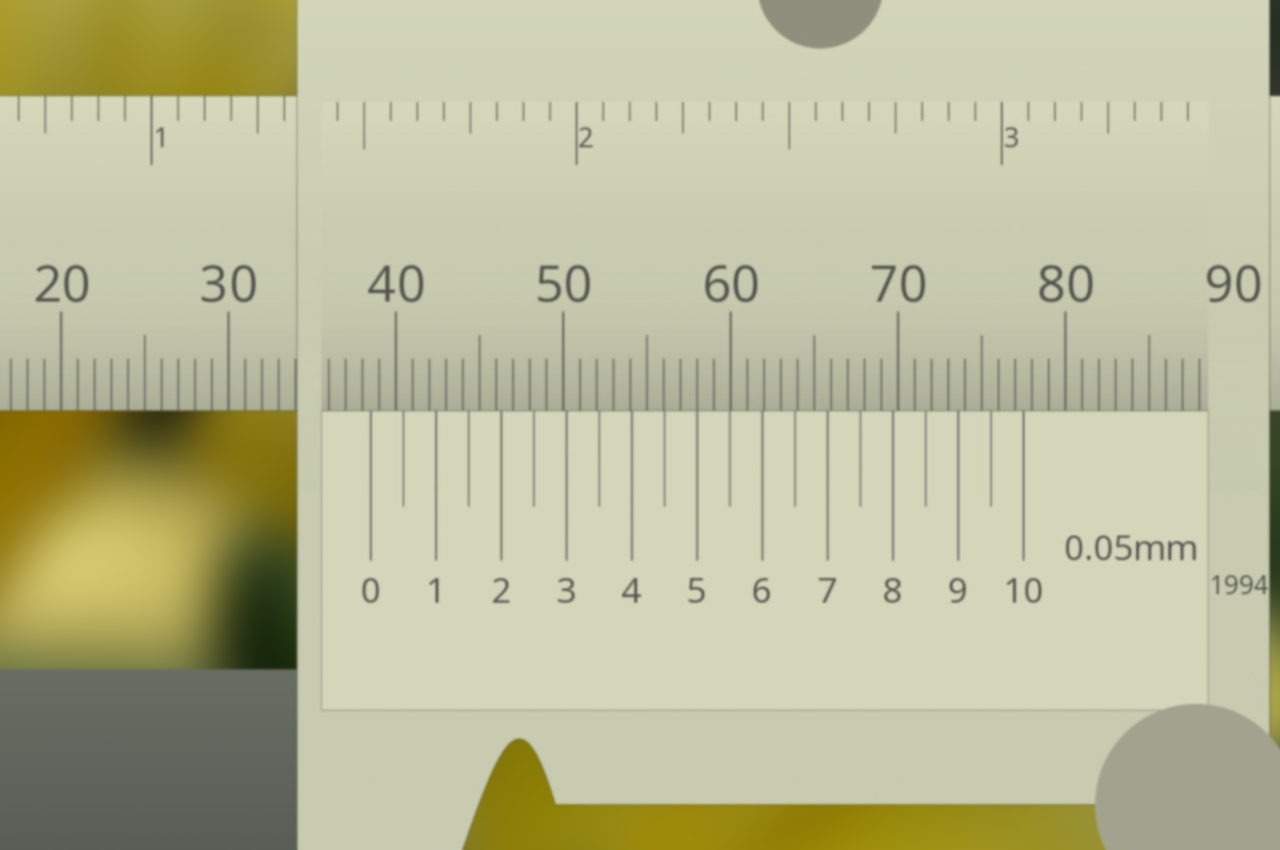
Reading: 38.5,mm
